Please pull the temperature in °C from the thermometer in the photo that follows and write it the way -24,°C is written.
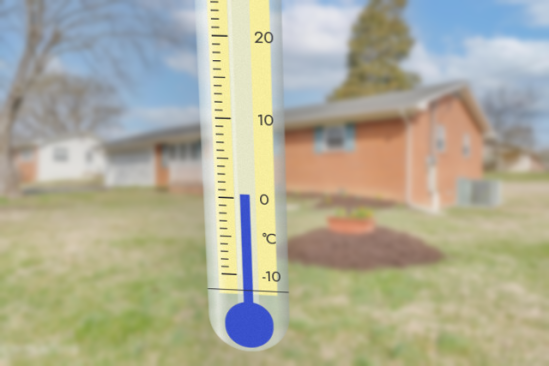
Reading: 0.5,°C
